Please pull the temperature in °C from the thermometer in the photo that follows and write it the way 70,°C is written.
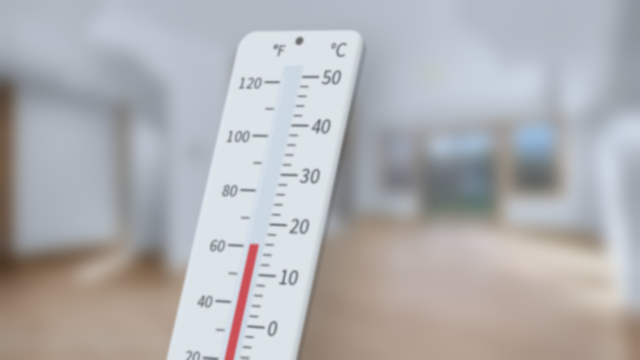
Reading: 16,°C
